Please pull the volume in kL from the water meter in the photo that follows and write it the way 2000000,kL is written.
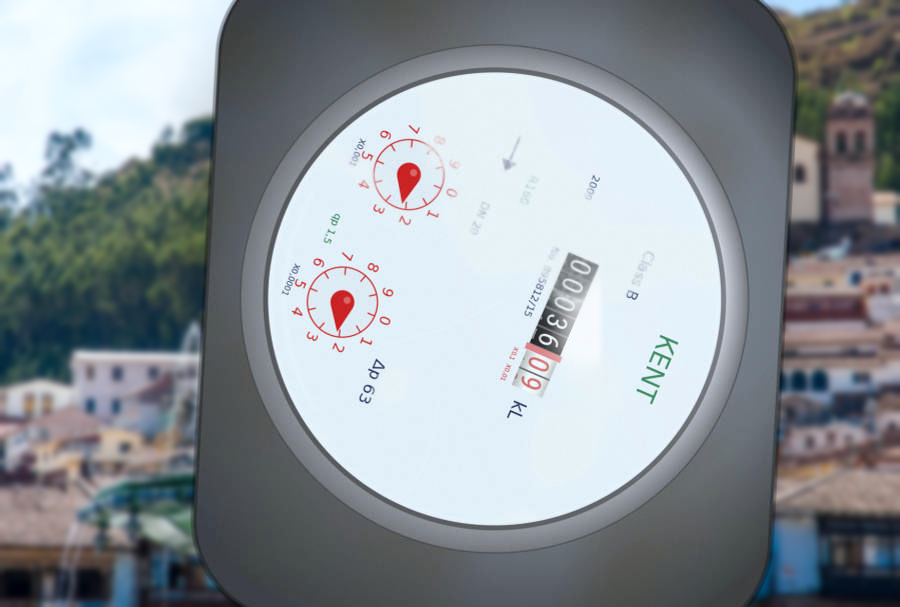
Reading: 36.0922,kL
